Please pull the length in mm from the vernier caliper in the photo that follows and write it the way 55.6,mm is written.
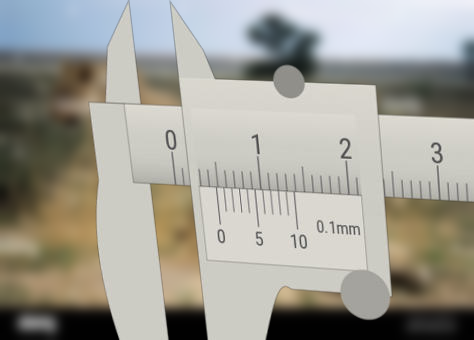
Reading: 4.8,mm
